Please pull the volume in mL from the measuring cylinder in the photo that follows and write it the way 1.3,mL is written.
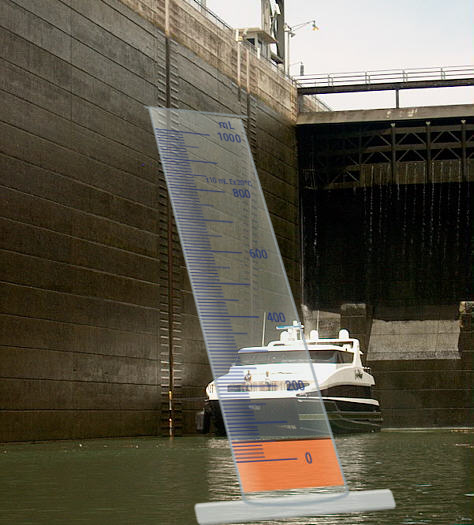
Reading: 50,mL
